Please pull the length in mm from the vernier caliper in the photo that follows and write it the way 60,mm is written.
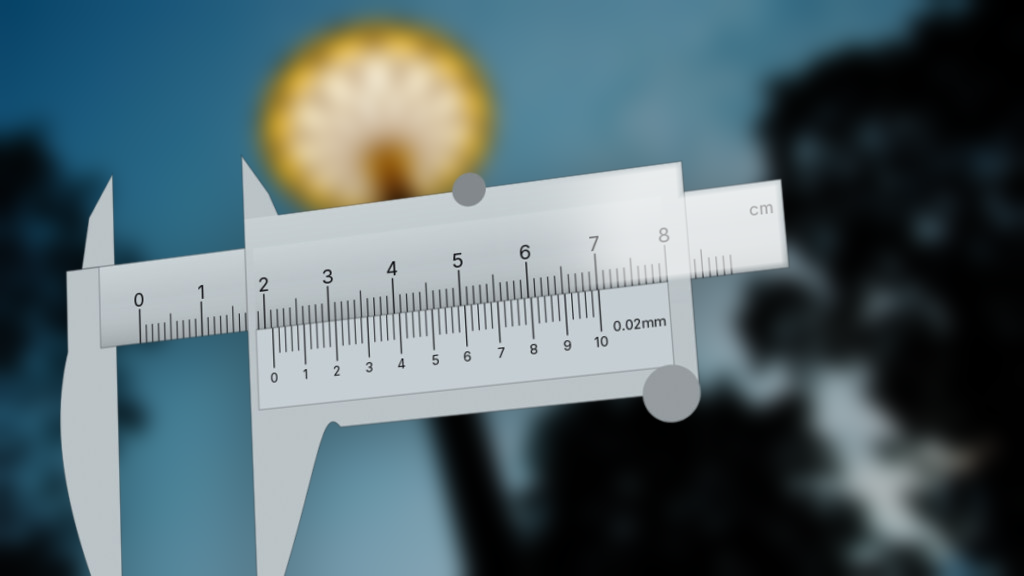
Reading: 21.2,mm
